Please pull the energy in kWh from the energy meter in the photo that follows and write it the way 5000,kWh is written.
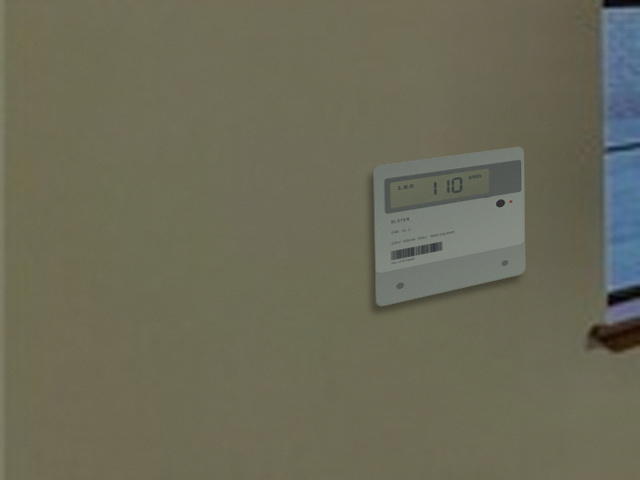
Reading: 110,kWh
